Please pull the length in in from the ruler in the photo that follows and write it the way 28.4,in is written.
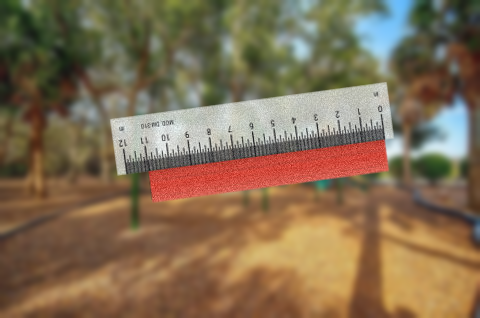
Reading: 11,in
